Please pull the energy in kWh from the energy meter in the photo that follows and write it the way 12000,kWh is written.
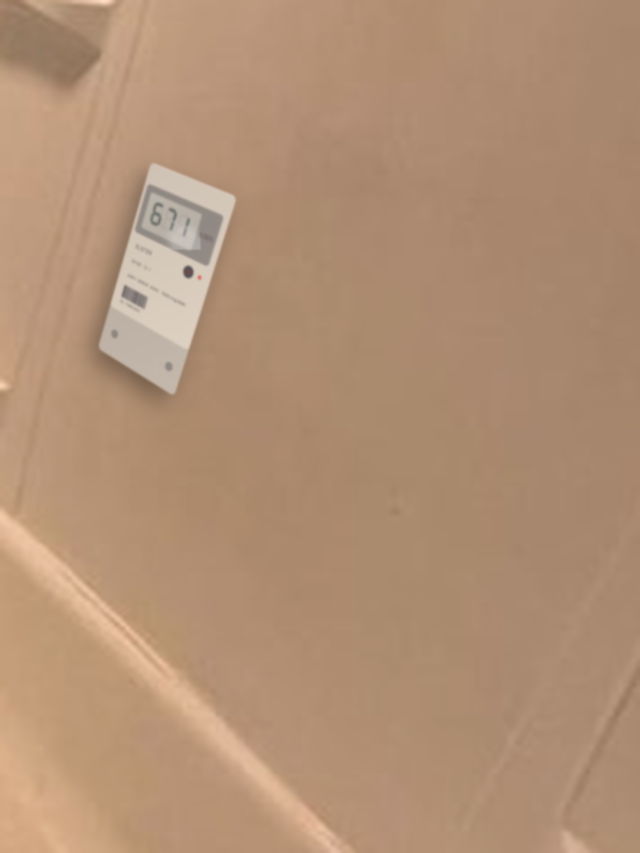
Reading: 671,kWh
